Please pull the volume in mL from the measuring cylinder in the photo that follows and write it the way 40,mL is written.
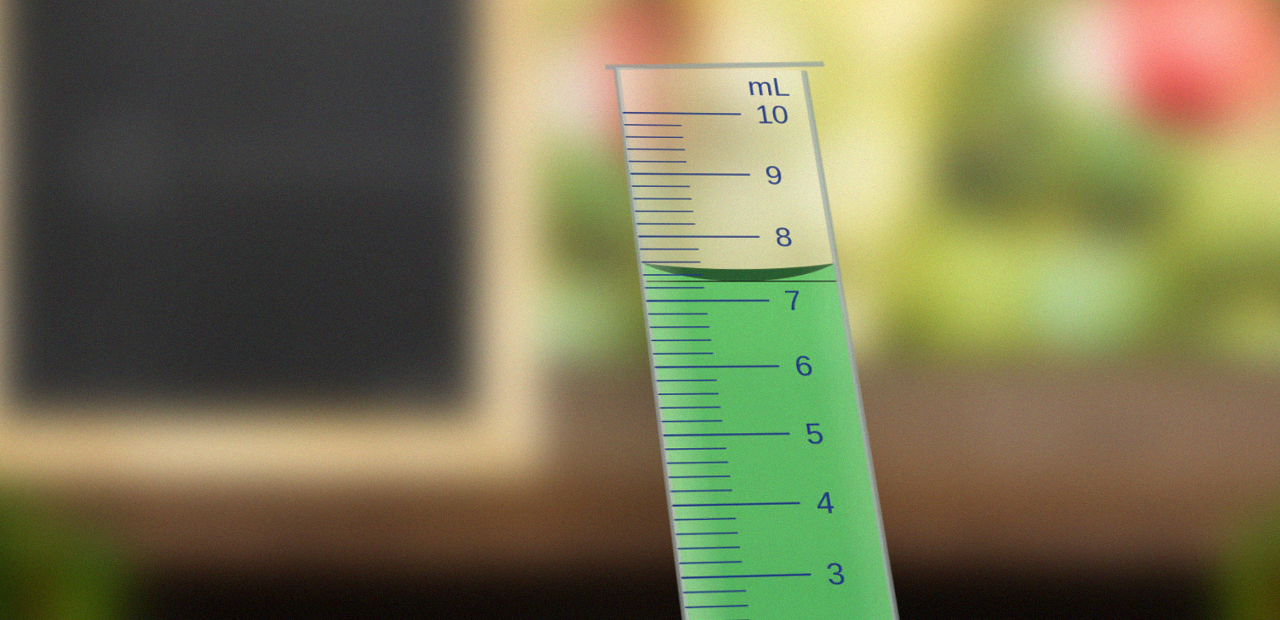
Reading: 7.3,mL
